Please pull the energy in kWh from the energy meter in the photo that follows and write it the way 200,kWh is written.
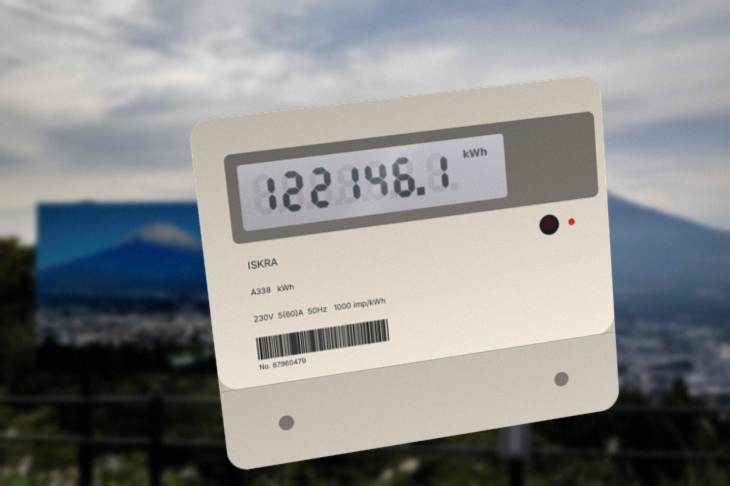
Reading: 122146.1,kWh
